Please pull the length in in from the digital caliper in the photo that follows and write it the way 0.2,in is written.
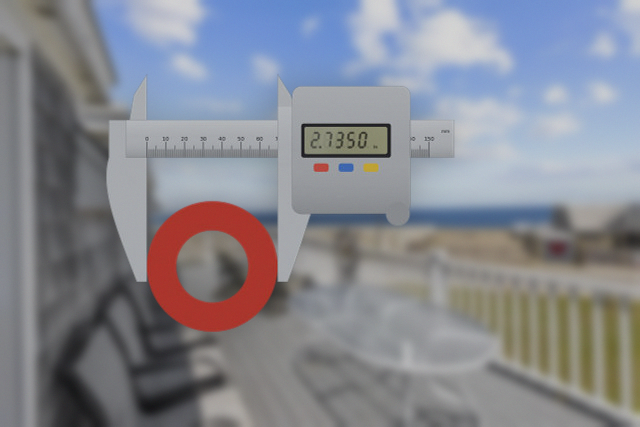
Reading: 2.7350,in
